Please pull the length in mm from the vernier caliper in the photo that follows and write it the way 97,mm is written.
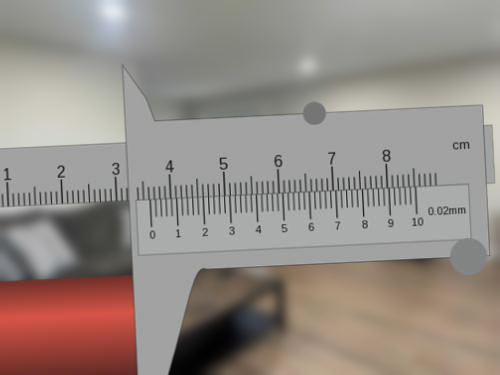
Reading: 36.2,mm
